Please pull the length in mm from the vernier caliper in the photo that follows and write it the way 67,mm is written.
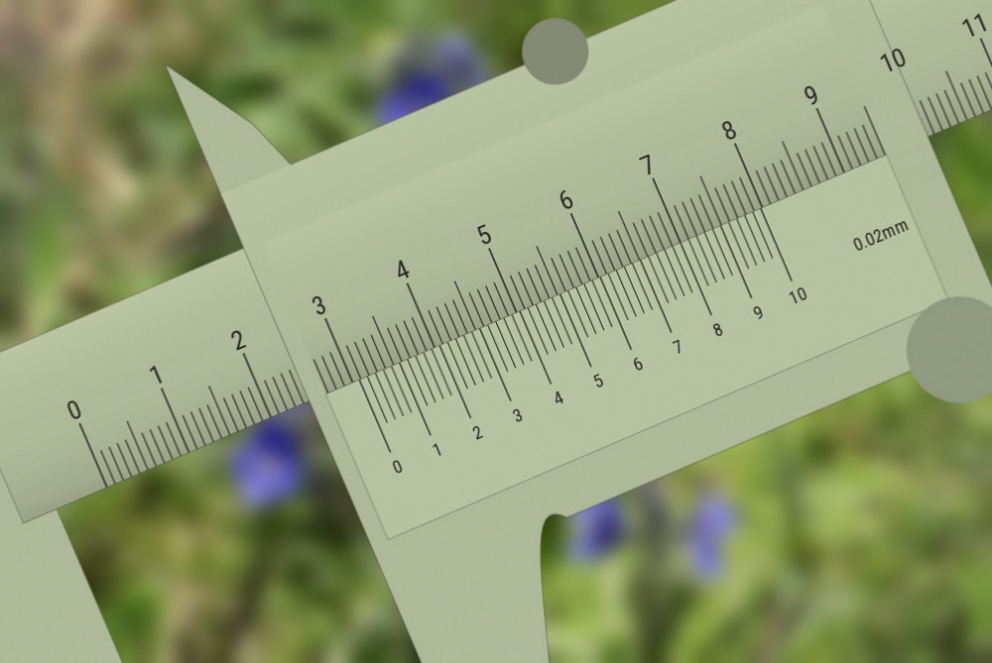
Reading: 30.8,mm
